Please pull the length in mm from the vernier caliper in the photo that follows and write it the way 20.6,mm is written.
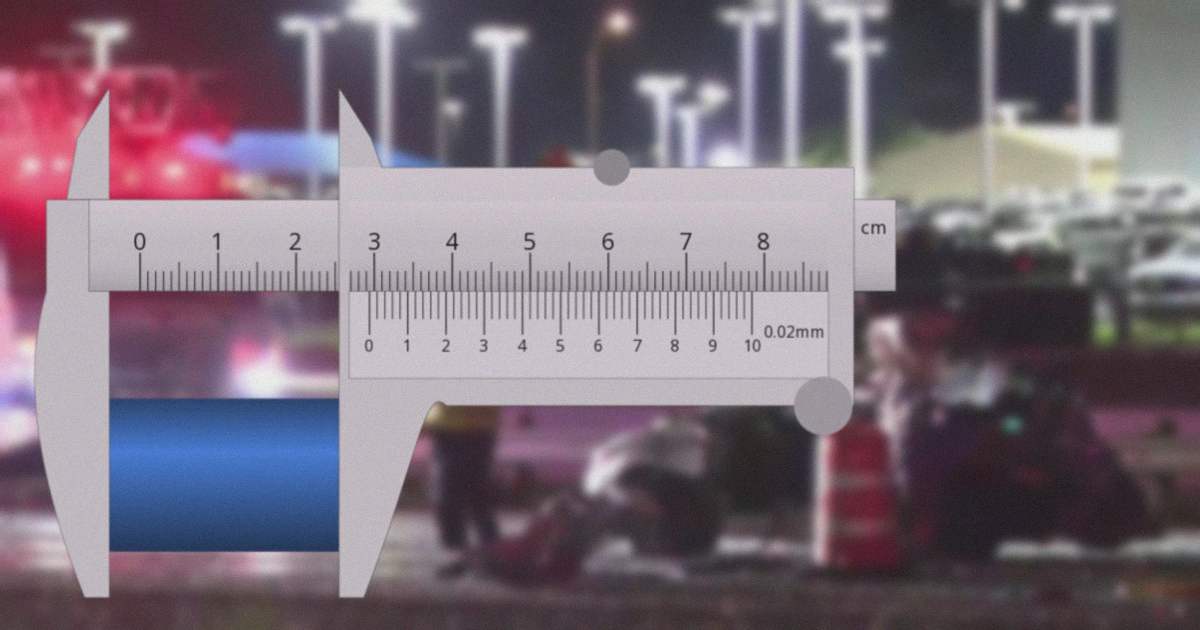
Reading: 29.4,mm
